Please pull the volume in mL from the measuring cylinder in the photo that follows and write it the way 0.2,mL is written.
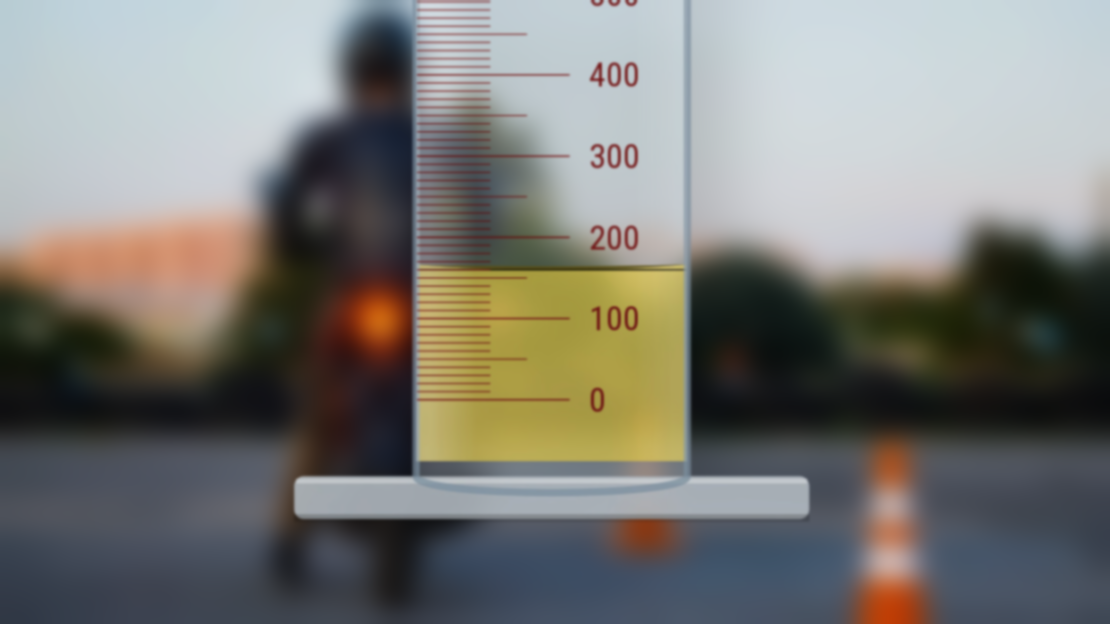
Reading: 160,mL
